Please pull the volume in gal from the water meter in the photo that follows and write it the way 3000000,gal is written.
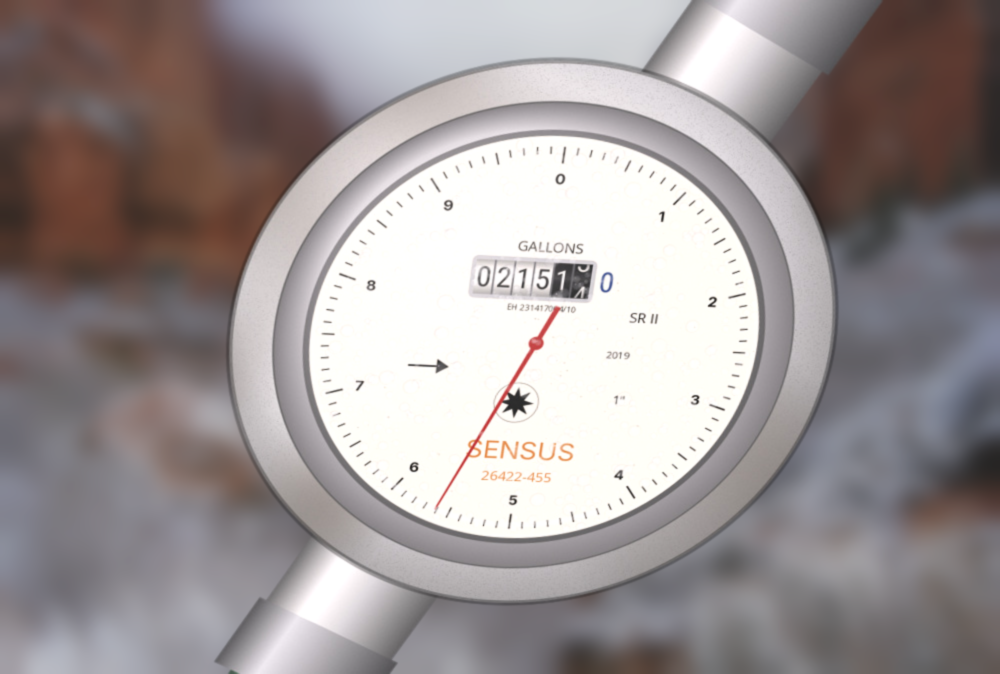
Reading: 215135.6,gal
